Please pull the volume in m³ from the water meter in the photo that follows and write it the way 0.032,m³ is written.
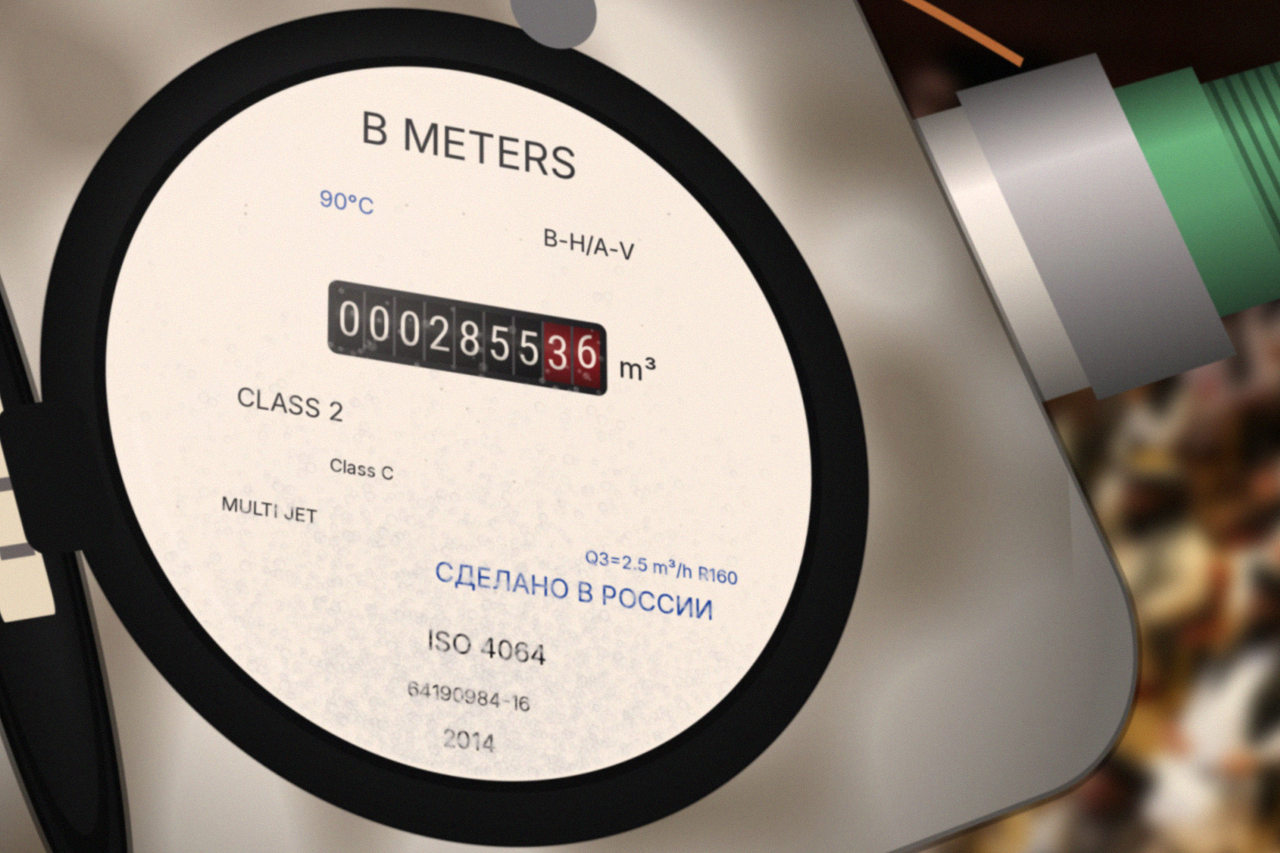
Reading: 2855.36,m³
